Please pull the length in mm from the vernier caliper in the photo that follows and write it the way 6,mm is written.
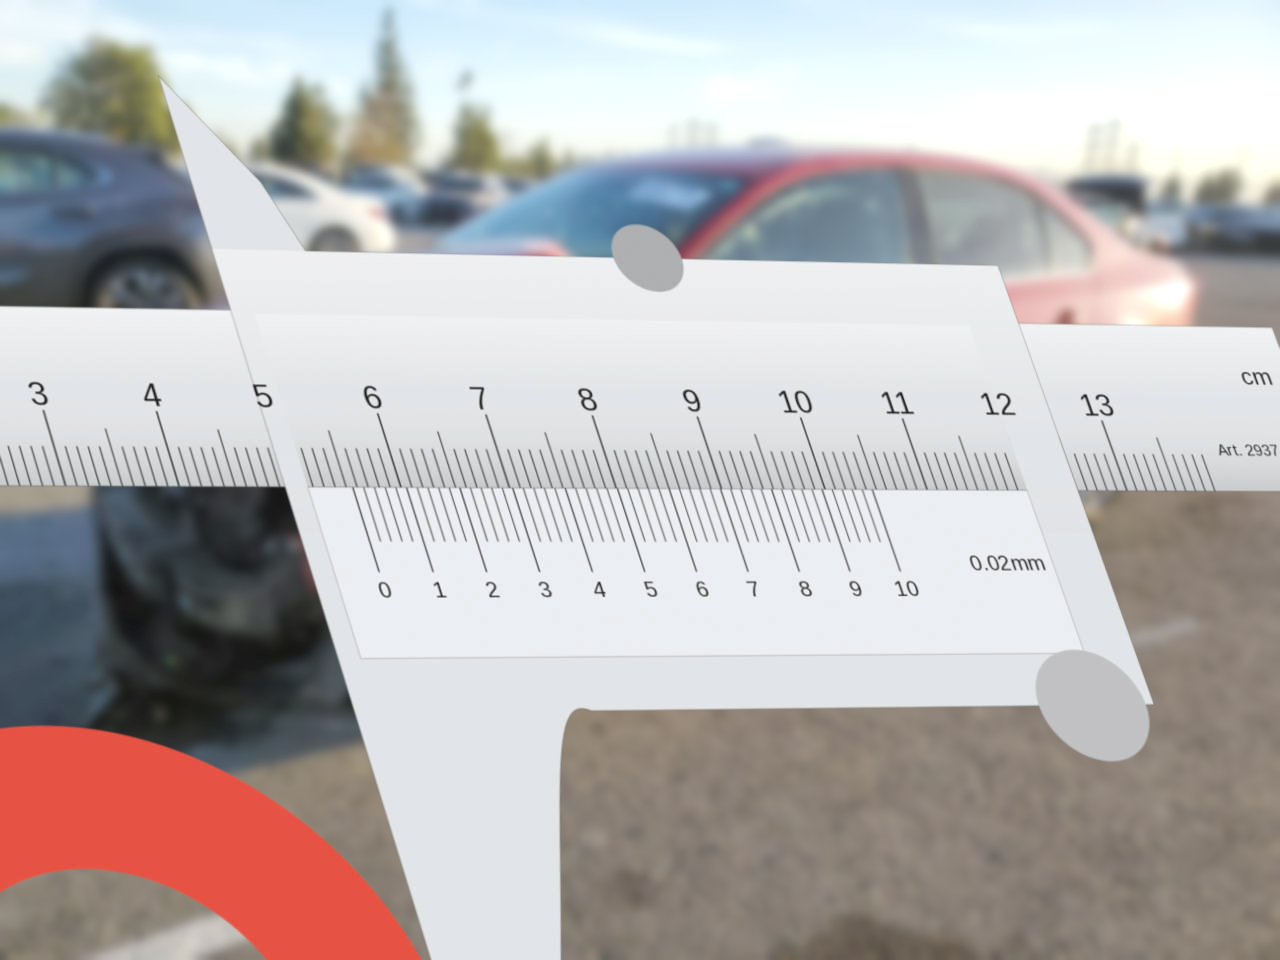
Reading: 55.6,mm
